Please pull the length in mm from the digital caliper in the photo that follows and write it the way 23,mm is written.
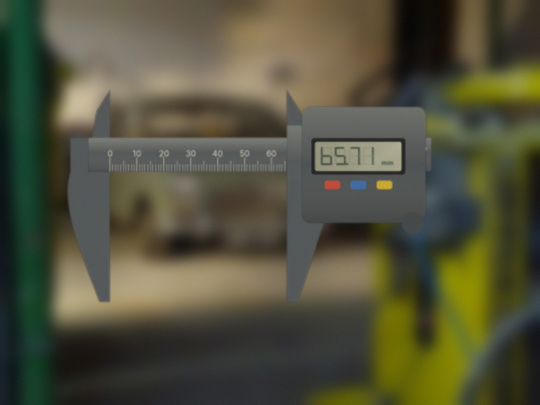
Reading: 65.71,mm
